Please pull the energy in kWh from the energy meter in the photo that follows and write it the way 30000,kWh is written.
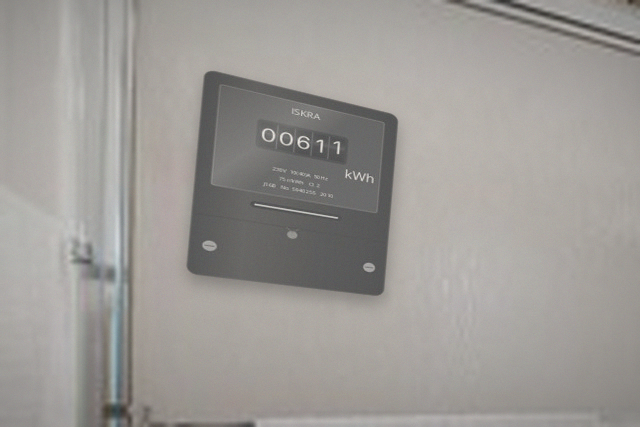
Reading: 611,kWh
